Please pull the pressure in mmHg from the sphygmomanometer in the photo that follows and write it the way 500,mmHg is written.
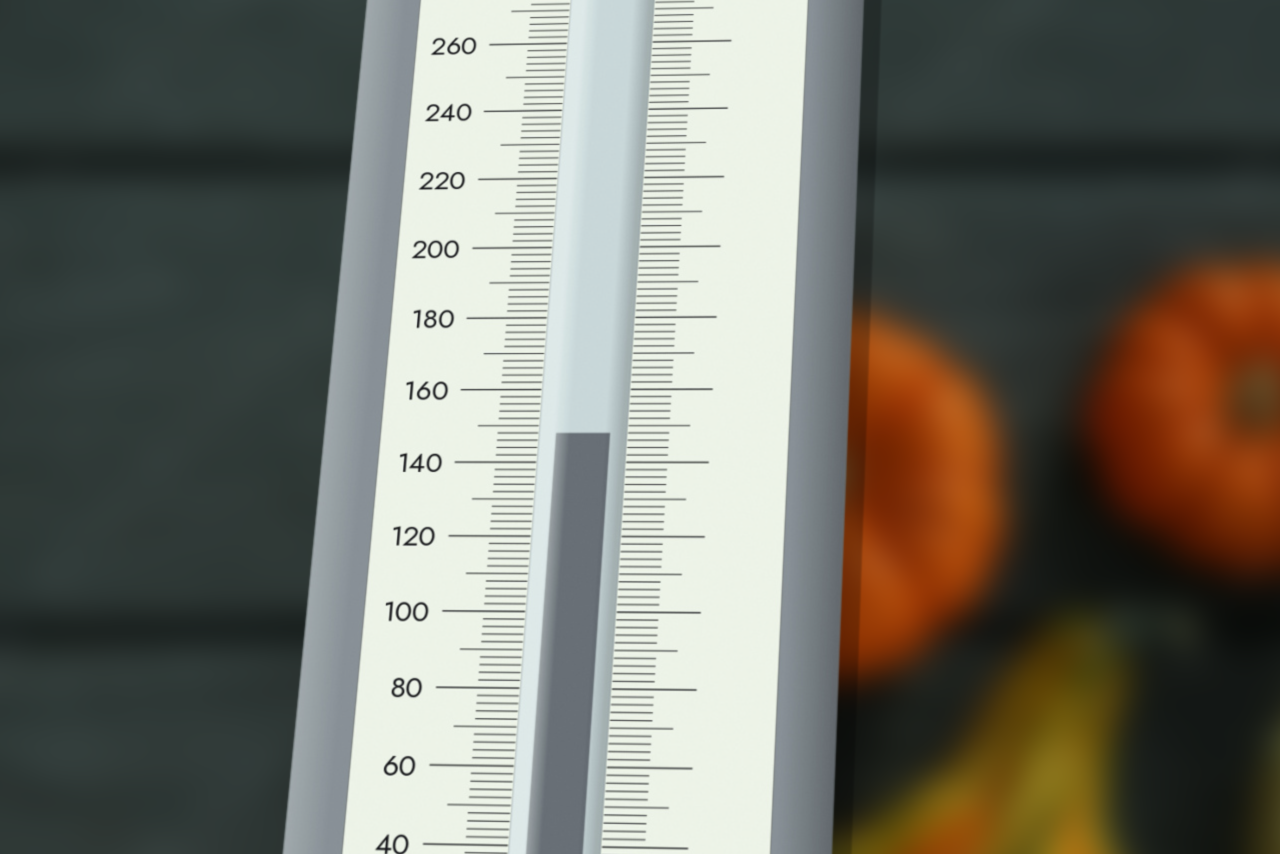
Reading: 148,mmHg
